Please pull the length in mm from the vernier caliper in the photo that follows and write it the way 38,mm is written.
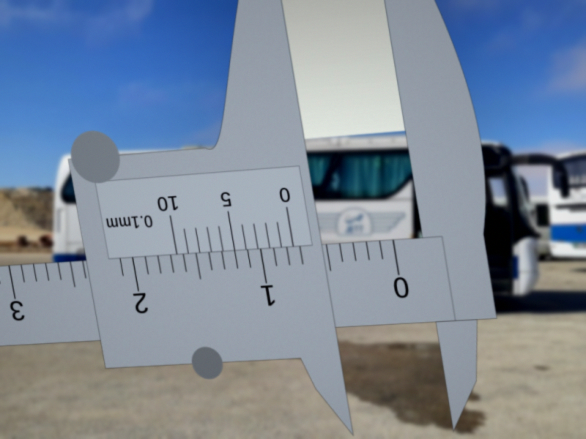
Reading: 7.5,mm
